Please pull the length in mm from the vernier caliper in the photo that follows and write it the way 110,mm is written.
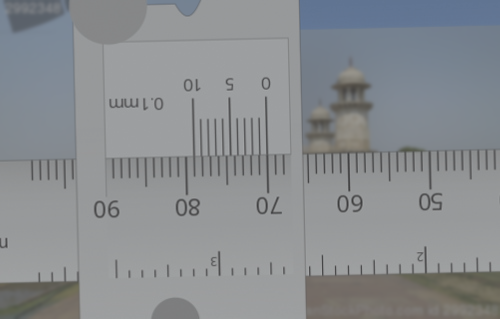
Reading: 70.0,mm
